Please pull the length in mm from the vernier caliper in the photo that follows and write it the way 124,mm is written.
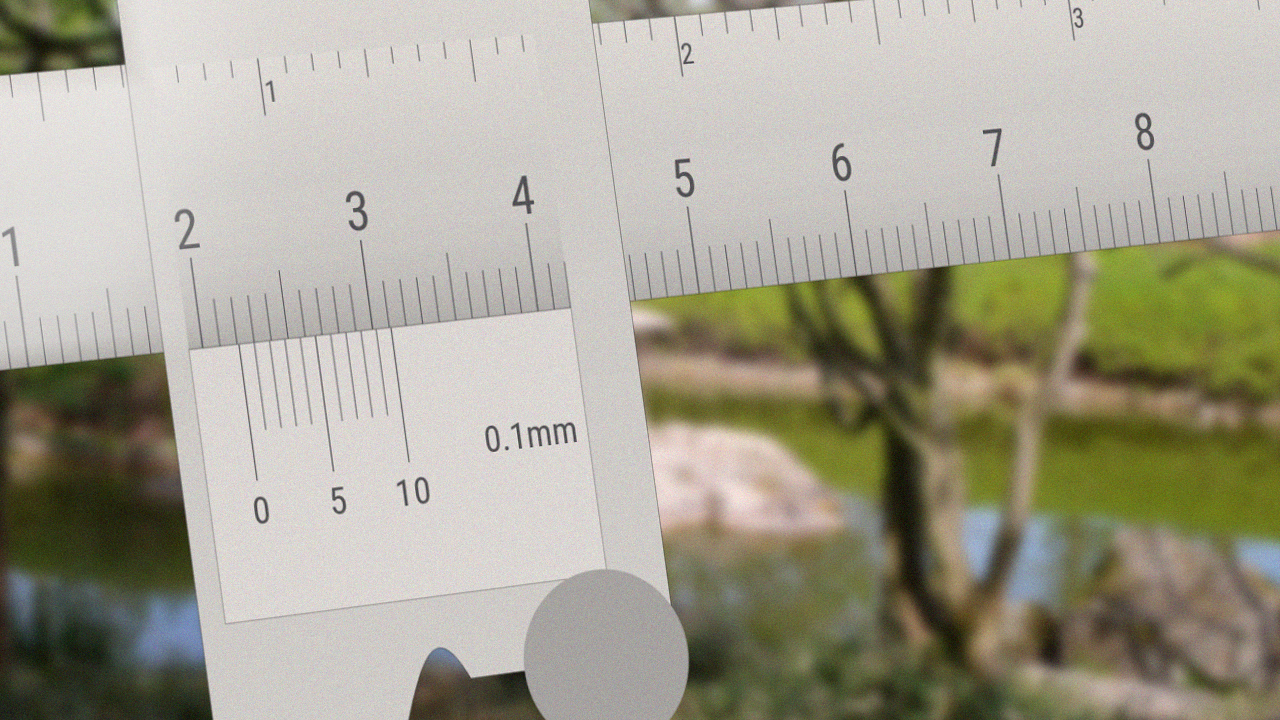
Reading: 22.1,mm
